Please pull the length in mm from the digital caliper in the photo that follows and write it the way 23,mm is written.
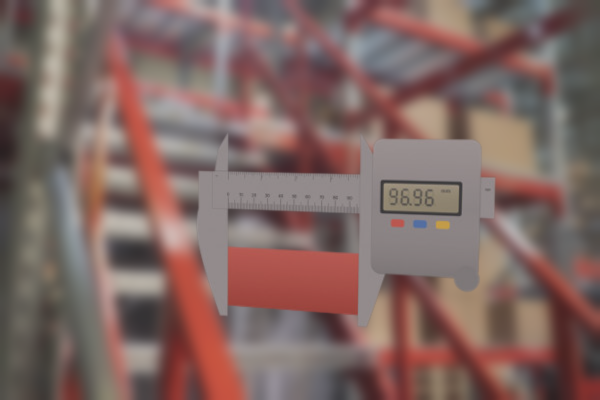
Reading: 96.96,mm
